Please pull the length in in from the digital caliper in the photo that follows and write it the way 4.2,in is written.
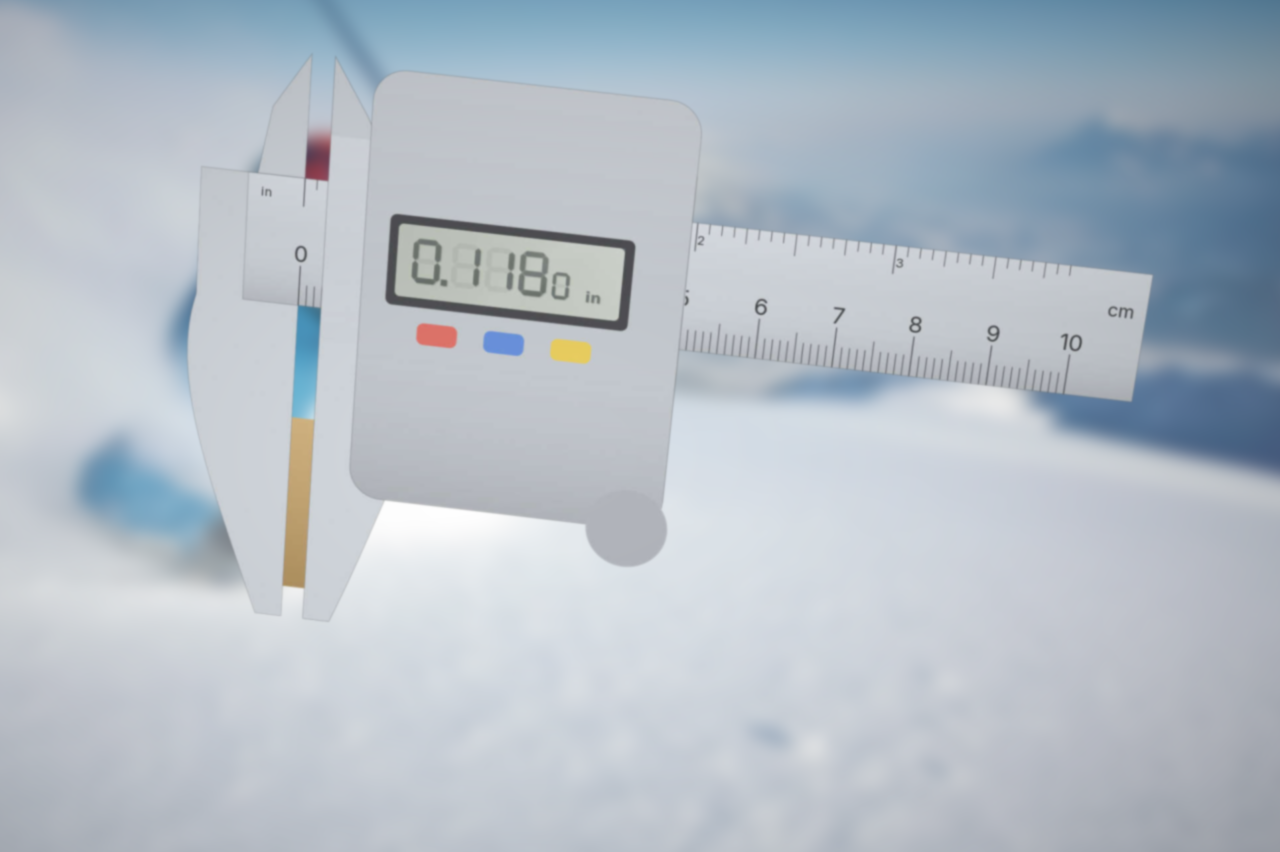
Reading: 0.1180,in
